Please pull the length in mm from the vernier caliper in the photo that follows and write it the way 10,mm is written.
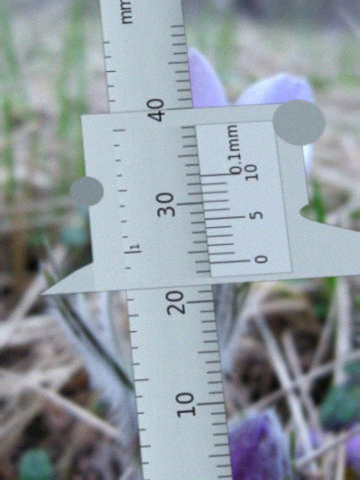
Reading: 23.8,mm
